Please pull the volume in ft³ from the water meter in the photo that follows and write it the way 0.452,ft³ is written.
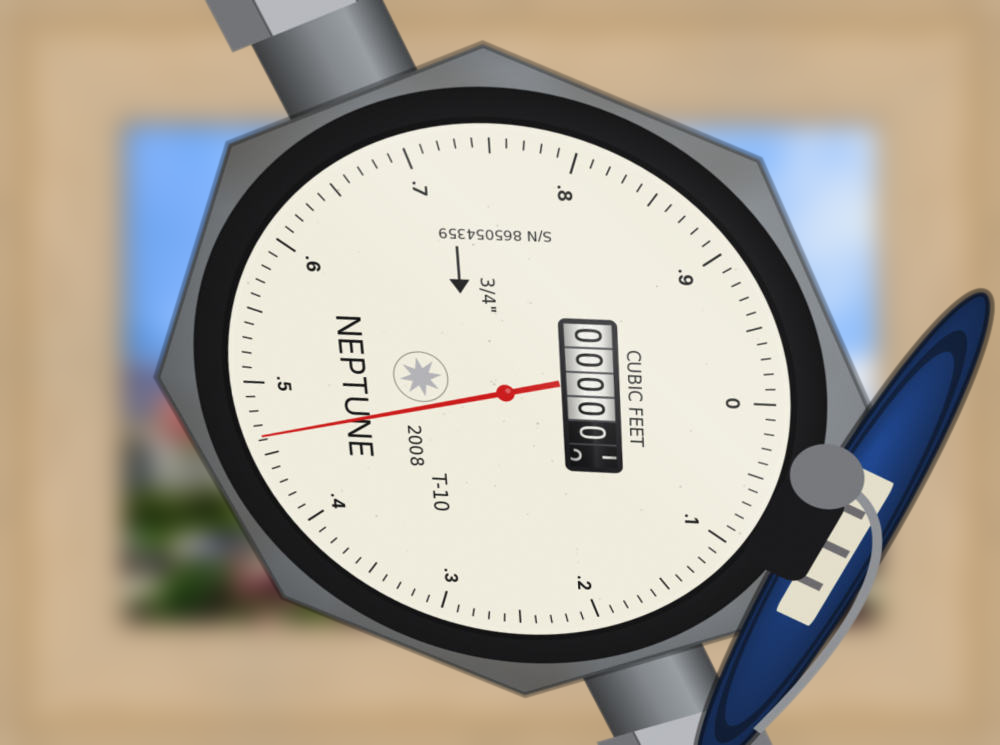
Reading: 1.46,ft³
